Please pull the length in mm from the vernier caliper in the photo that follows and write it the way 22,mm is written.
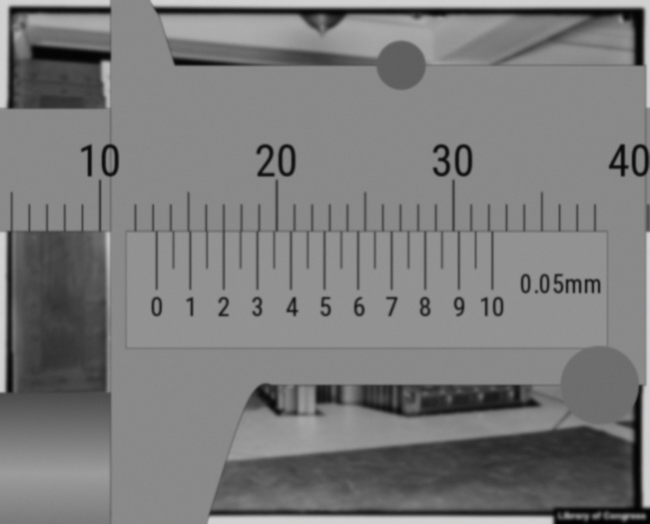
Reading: 13.2,mm
